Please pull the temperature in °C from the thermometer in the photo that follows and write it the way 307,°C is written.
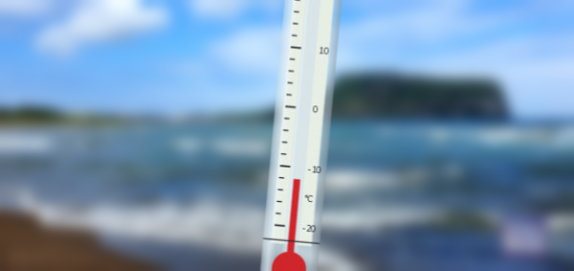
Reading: -12,°C
